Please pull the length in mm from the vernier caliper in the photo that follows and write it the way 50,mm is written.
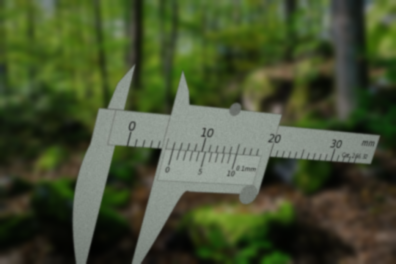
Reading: 6.0,mm
